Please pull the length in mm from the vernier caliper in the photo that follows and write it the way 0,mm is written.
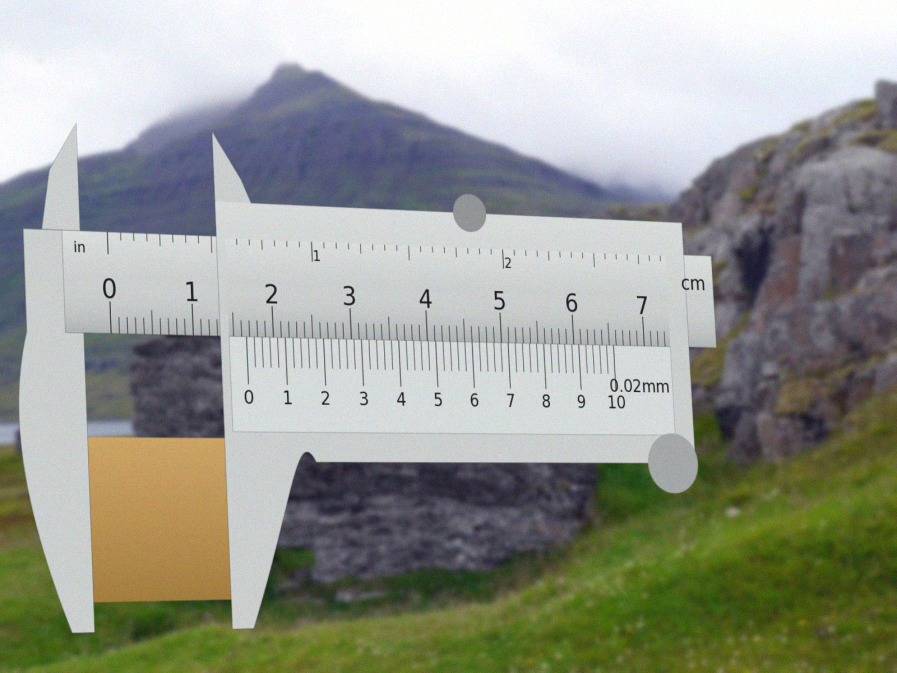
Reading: 16.6,mm
